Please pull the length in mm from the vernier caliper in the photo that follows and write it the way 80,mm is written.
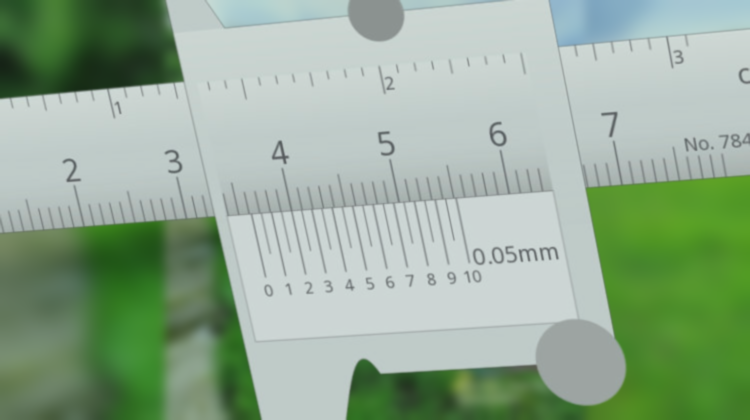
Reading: 36.2,mm
